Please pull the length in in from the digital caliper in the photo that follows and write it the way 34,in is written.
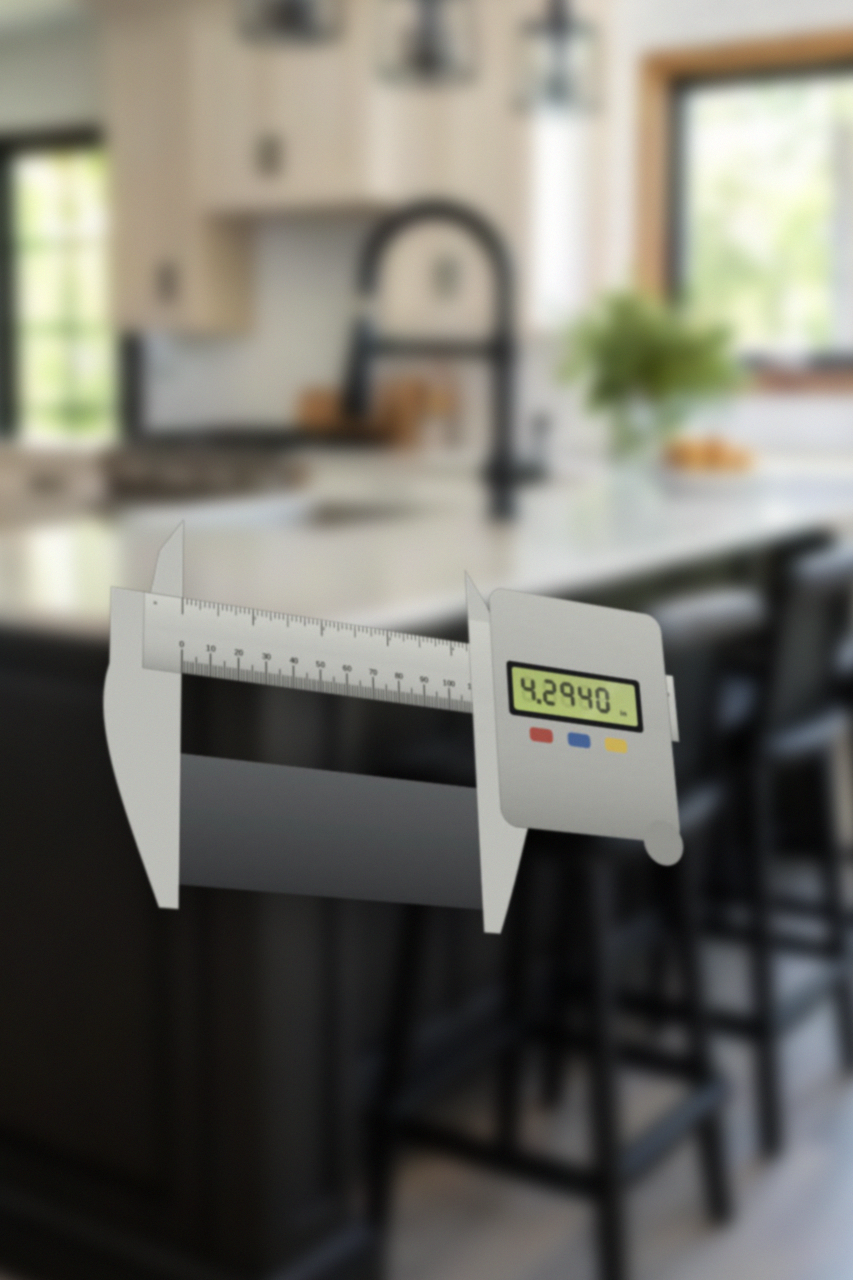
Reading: 4.2940,in
